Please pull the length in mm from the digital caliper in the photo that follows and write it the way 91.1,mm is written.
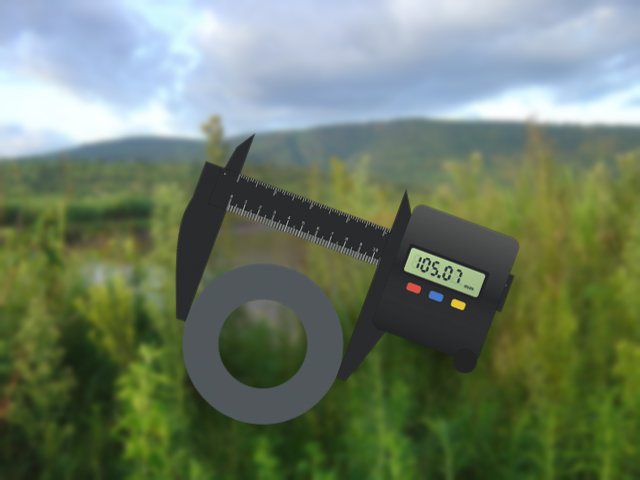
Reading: 105.07,mm
